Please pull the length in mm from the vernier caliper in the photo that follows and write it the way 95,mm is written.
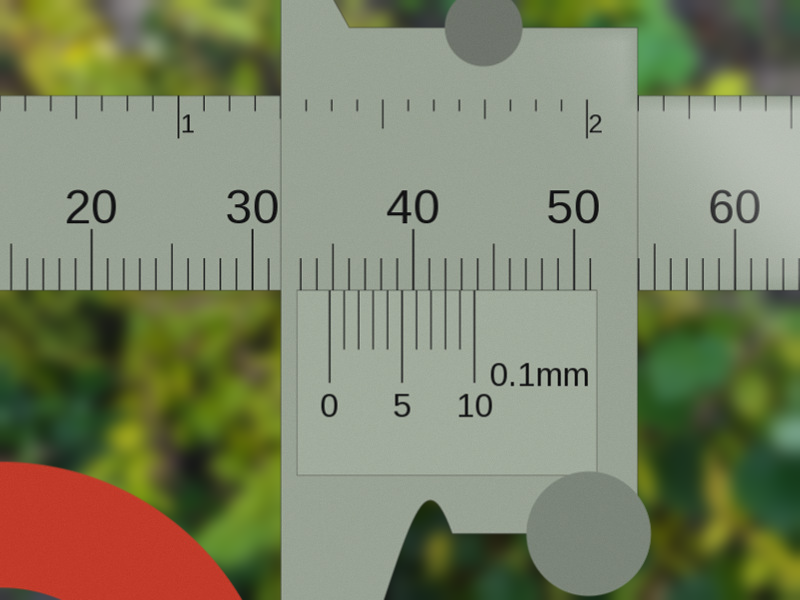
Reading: 34.8,mm
